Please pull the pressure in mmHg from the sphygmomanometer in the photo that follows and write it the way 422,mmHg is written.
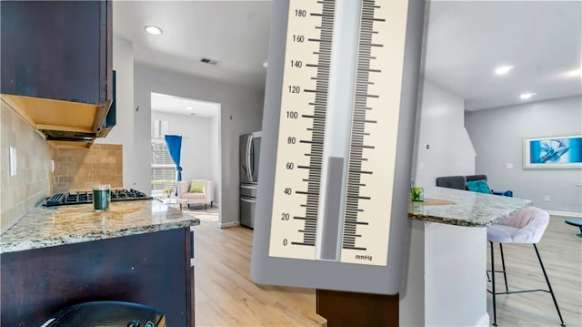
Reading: 70,mmHg
